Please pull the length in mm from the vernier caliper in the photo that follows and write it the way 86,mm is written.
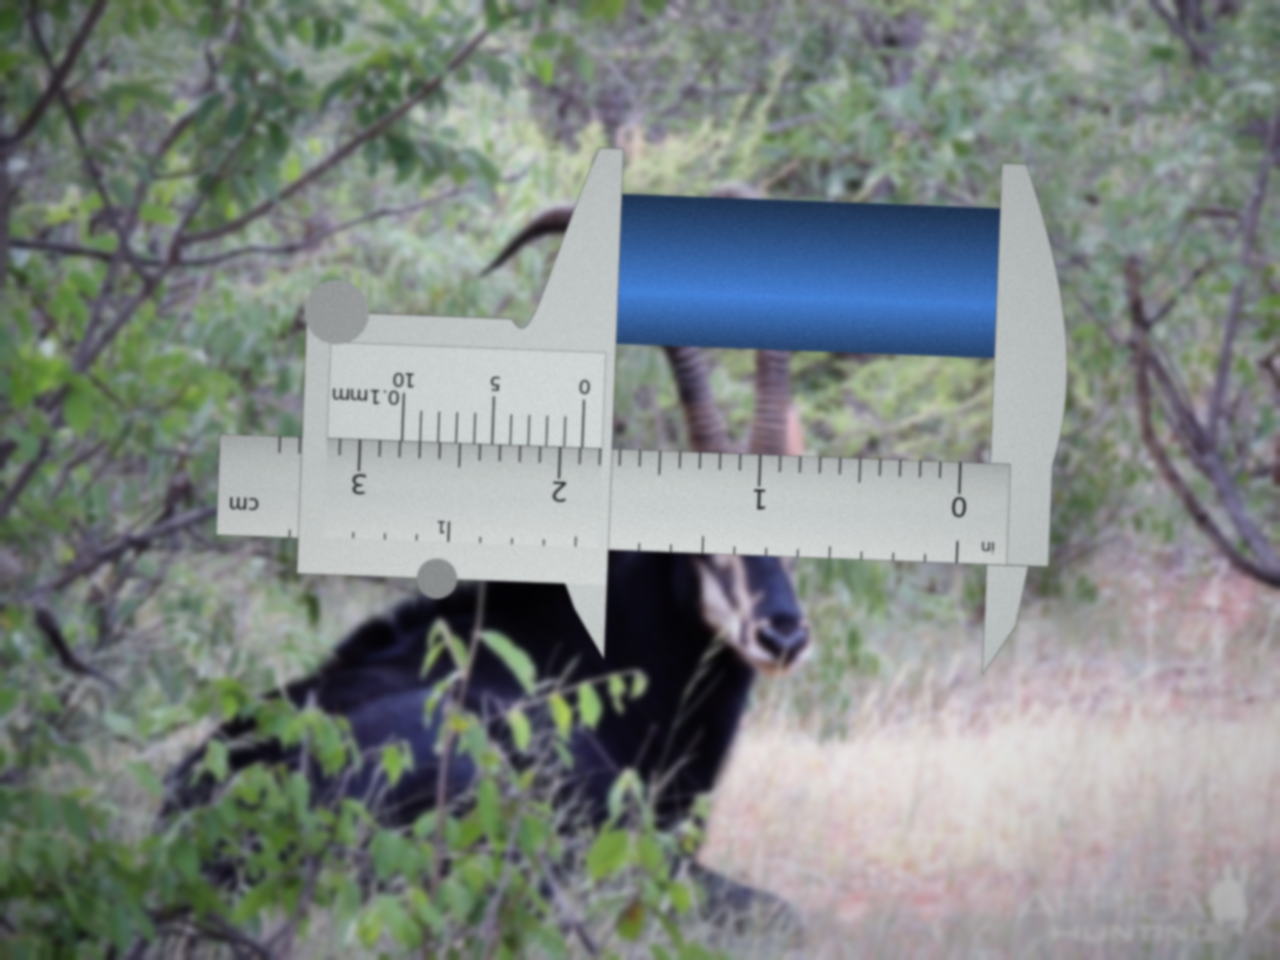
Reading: 18.9,mm
